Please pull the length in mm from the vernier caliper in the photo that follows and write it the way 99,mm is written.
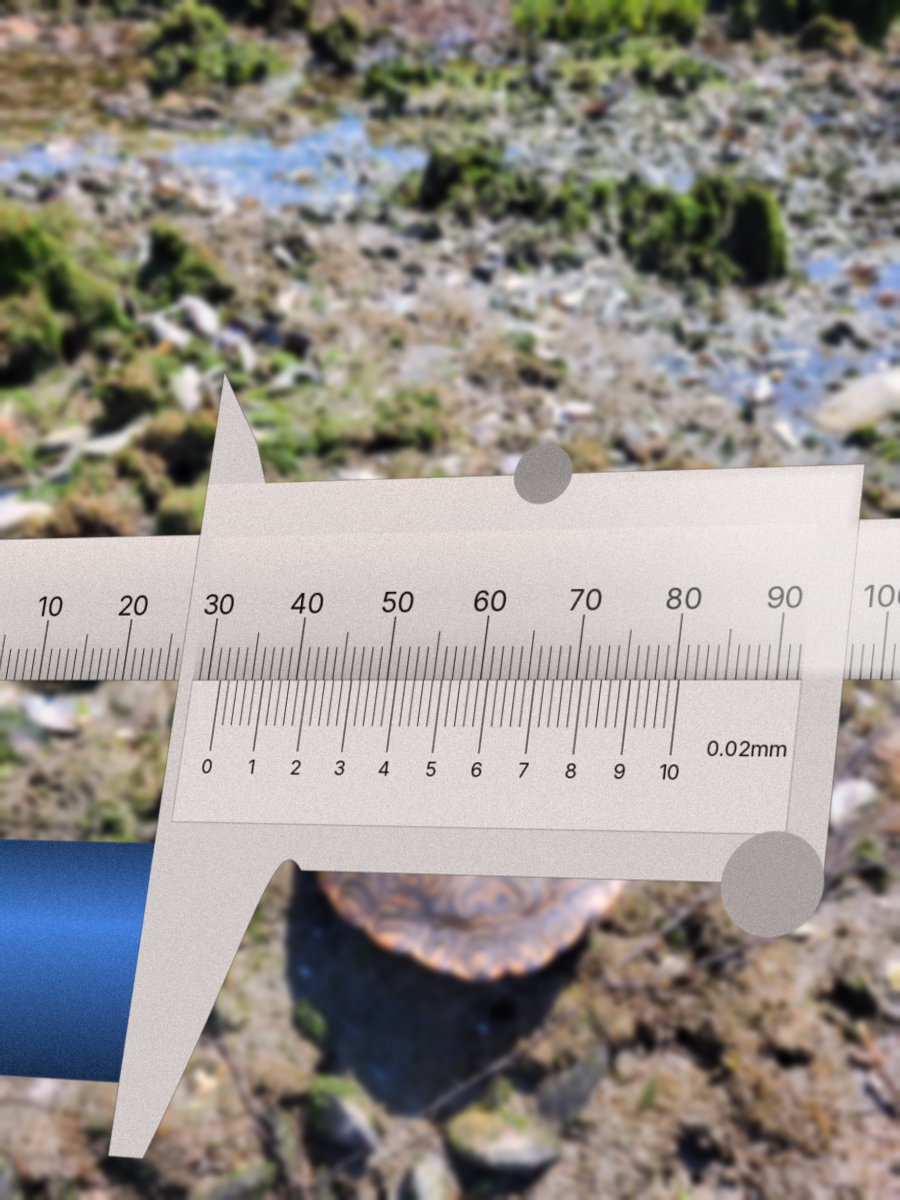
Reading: 31.4,mm
